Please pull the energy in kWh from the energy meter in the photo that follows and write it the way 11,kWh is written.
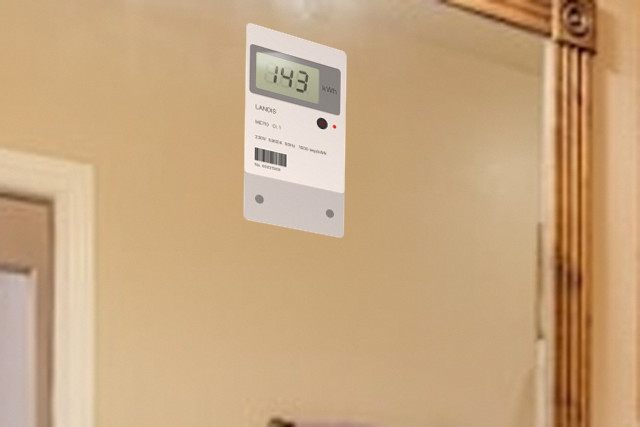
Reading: 143,kWh
